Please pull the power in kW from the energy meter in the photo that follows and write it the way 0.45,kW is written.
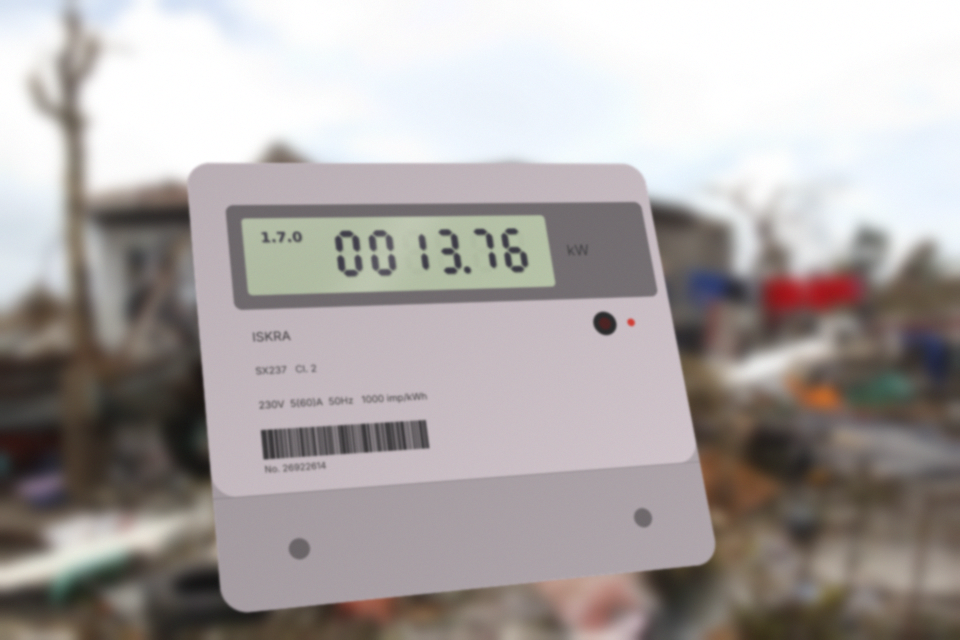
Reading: 13.76,kW
